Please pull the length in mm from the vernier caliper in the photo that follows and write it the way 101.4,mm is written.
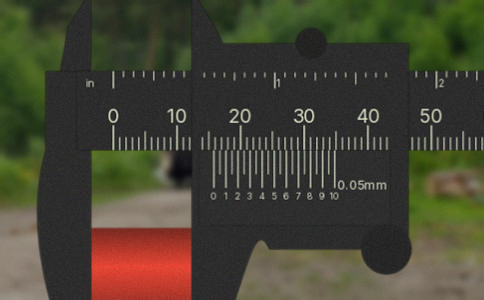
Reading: 15.8,mm
